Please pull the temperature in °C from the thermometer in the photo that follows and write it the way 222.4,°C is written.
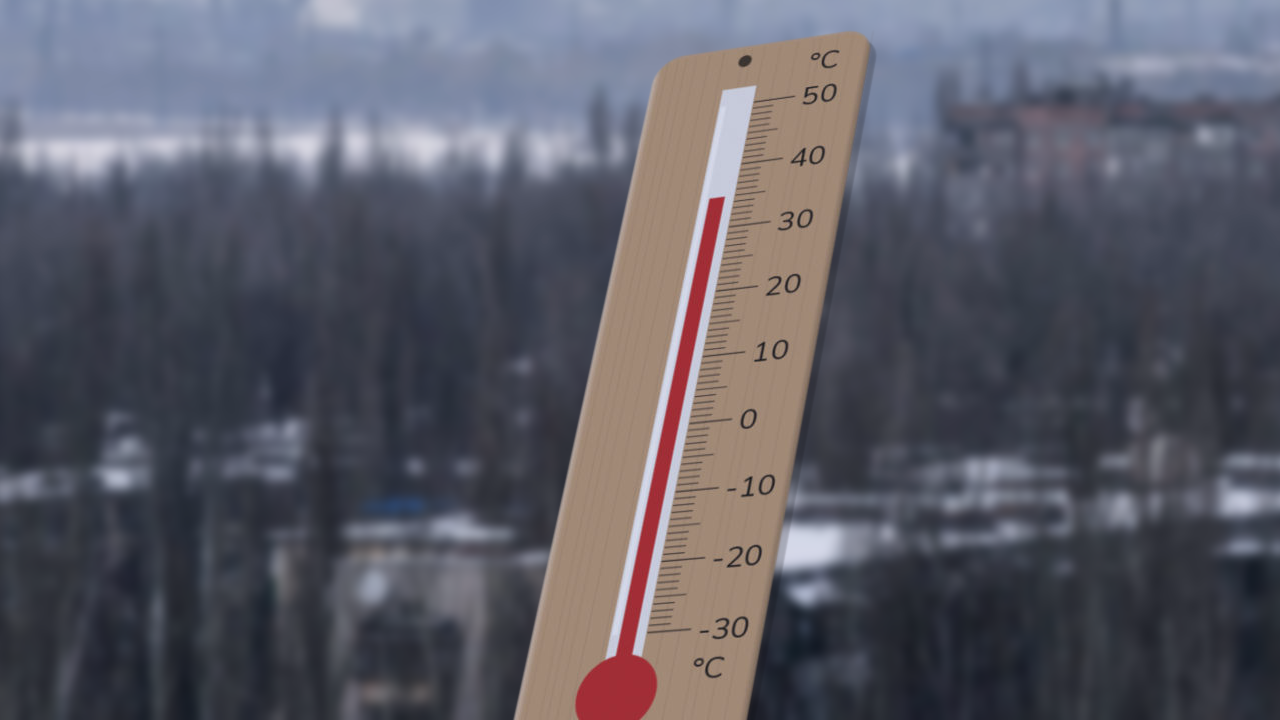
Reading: 35,°C
